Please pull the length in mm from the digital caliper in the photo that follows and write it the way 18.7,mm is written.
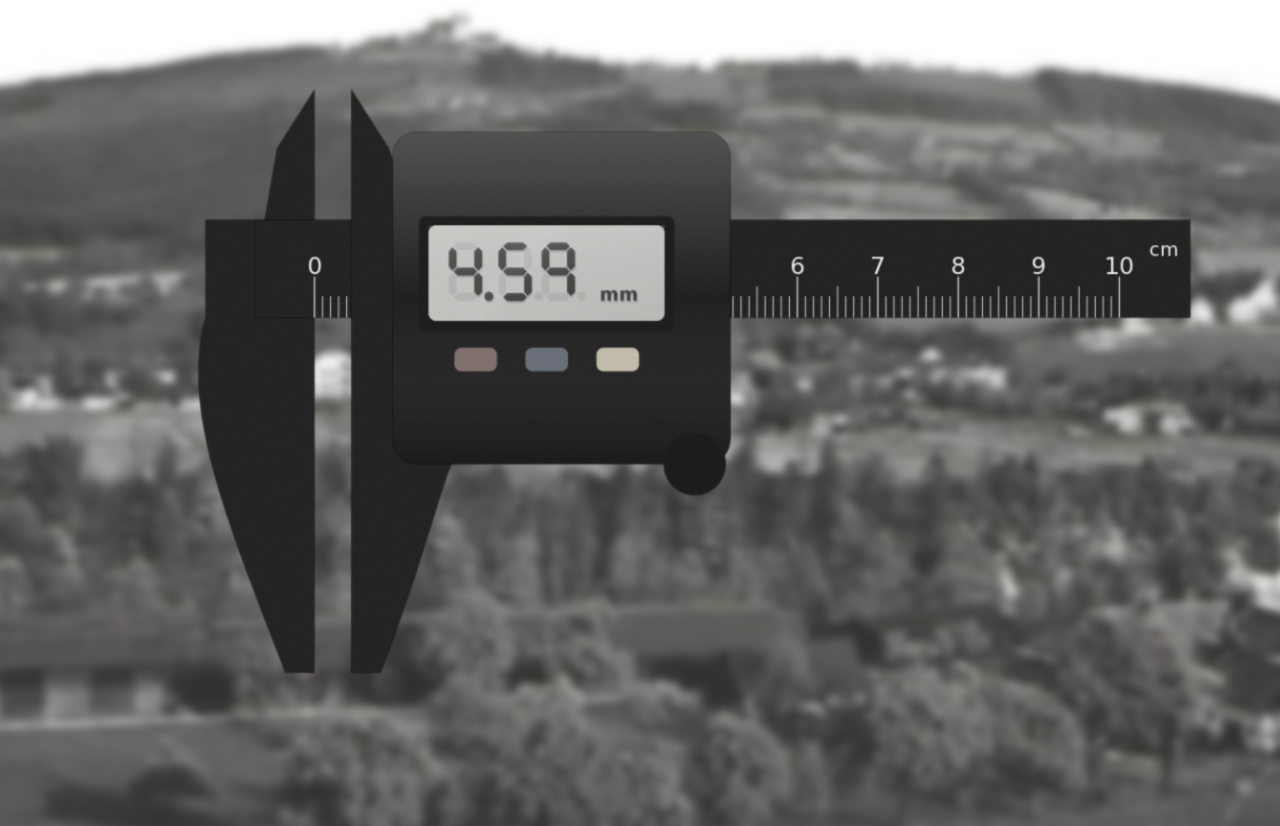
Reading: 4.59,mm
